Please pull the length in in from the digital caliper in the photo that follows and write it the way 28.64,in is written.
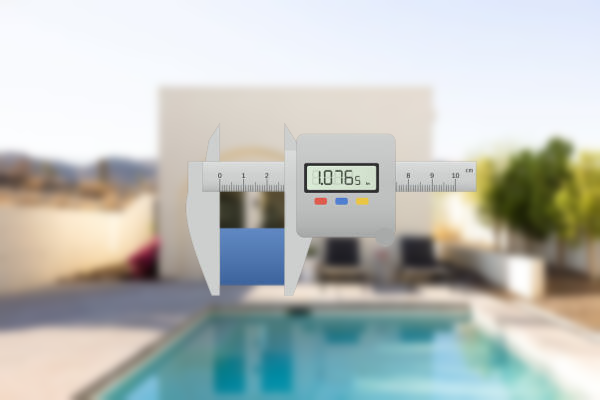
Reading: 1.0765,in
